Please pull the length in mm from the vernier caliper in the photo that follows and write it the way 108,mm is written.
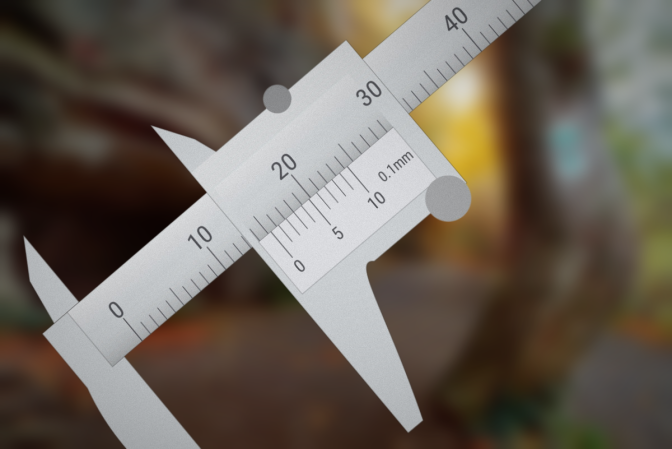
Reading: 15.3,mm
